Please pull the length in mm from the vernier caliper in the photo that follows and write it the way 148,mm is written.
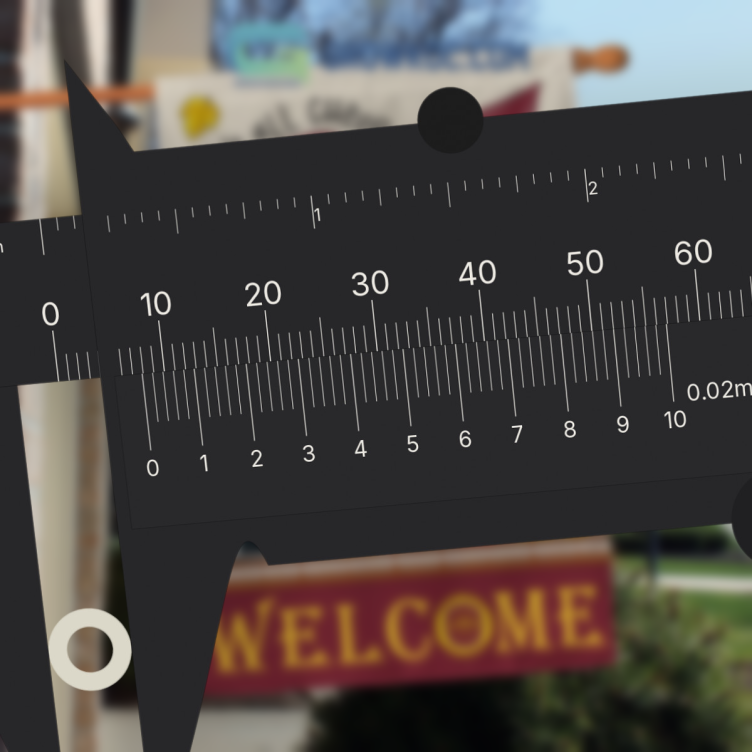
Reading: 7.9,mm
